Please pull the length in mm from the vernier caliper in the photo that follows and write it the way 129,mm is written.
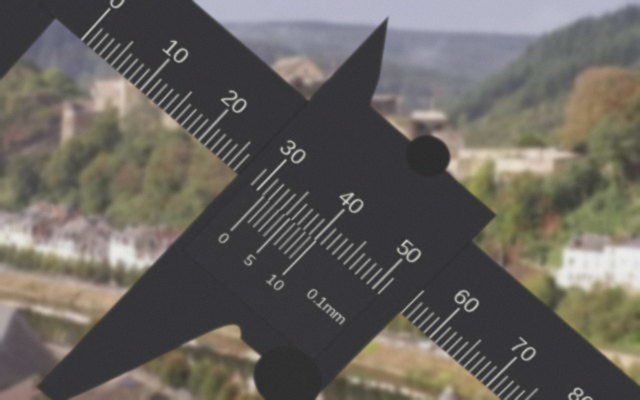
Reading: 31.2,mm
